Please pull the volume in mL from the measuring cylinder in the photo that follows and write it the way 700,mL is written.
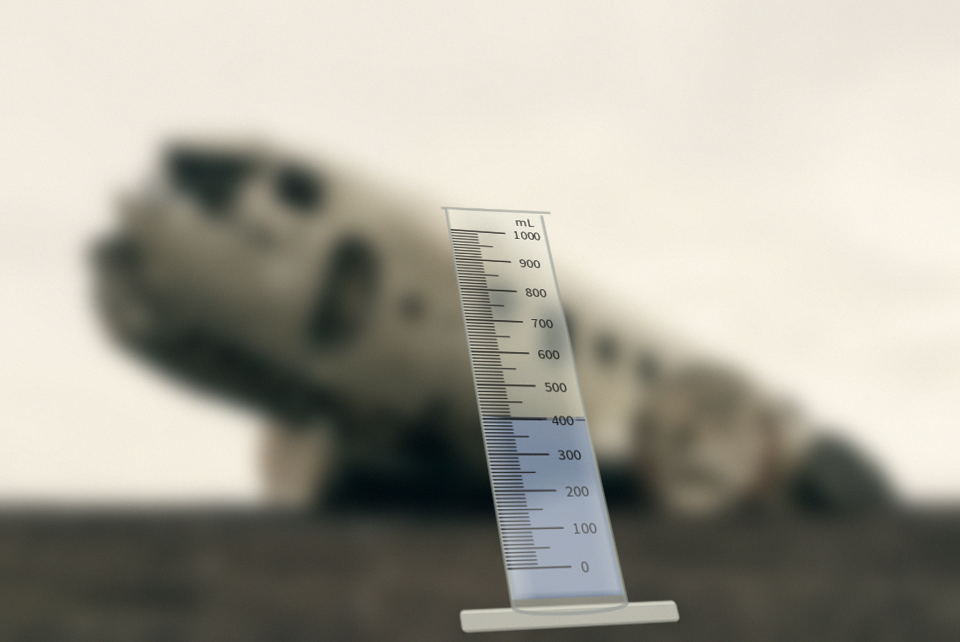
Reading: 400,mL
